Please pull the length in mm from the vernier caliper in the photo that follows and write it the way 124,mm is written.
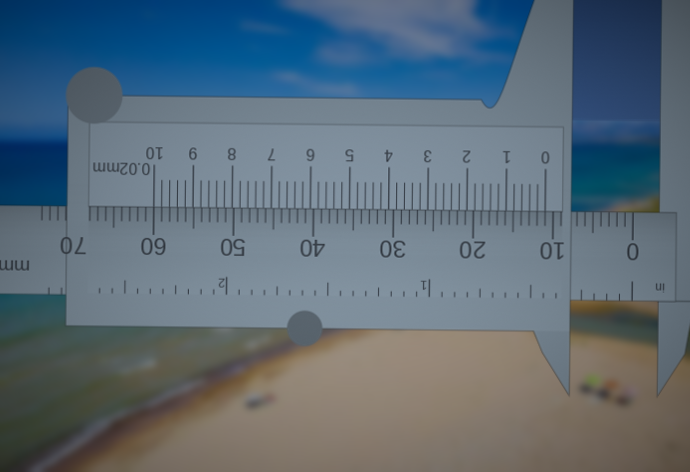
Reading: 11.0,mm
